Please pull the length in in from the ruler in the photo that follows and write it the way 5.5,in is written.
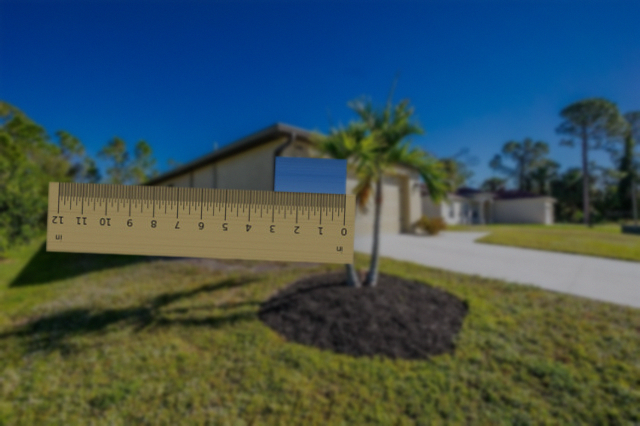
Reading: 3,in
